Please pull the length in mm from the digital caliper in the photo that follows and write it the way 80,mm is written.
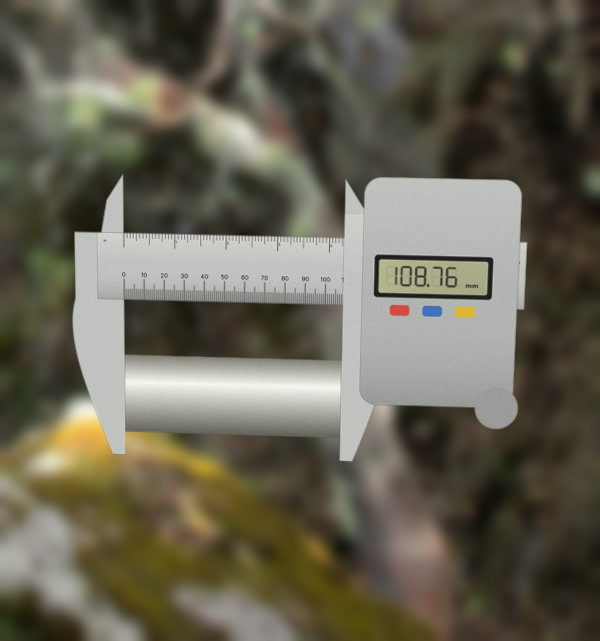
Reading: 108.76,mm
